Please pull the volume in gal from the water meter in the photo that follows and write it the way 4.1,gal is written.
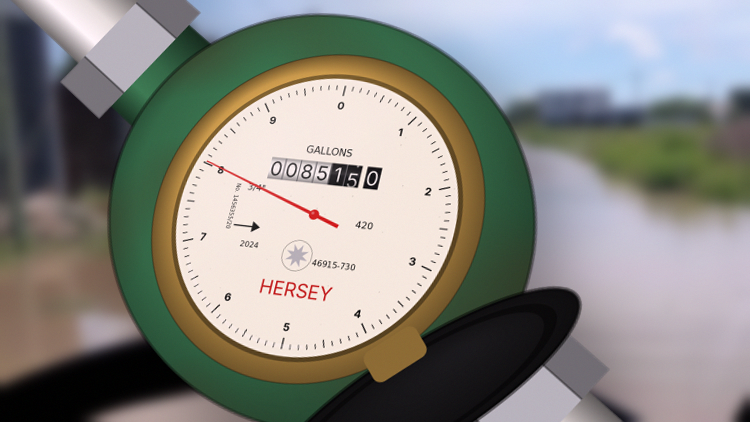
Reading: 85148.0,gal
